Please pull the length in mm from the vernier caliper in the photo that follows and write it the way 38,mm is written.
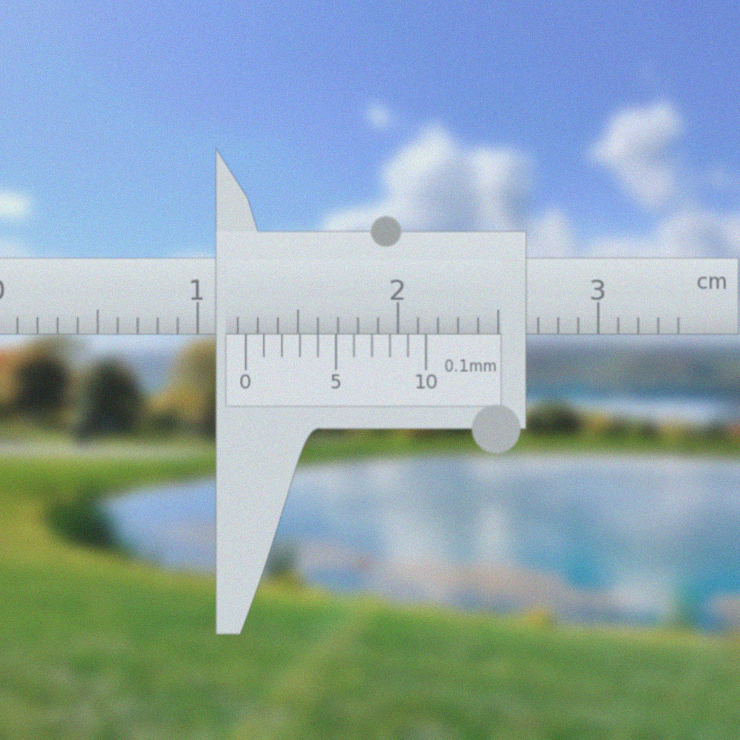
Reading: 12.4,mm
